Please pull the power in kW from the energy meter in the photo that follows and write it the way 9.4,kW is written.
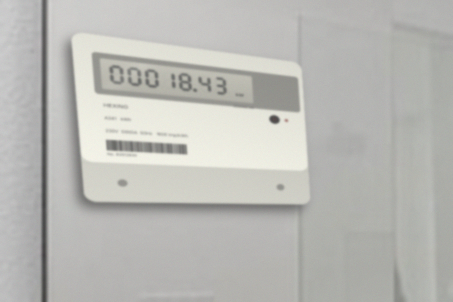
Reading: 18.43,kW
